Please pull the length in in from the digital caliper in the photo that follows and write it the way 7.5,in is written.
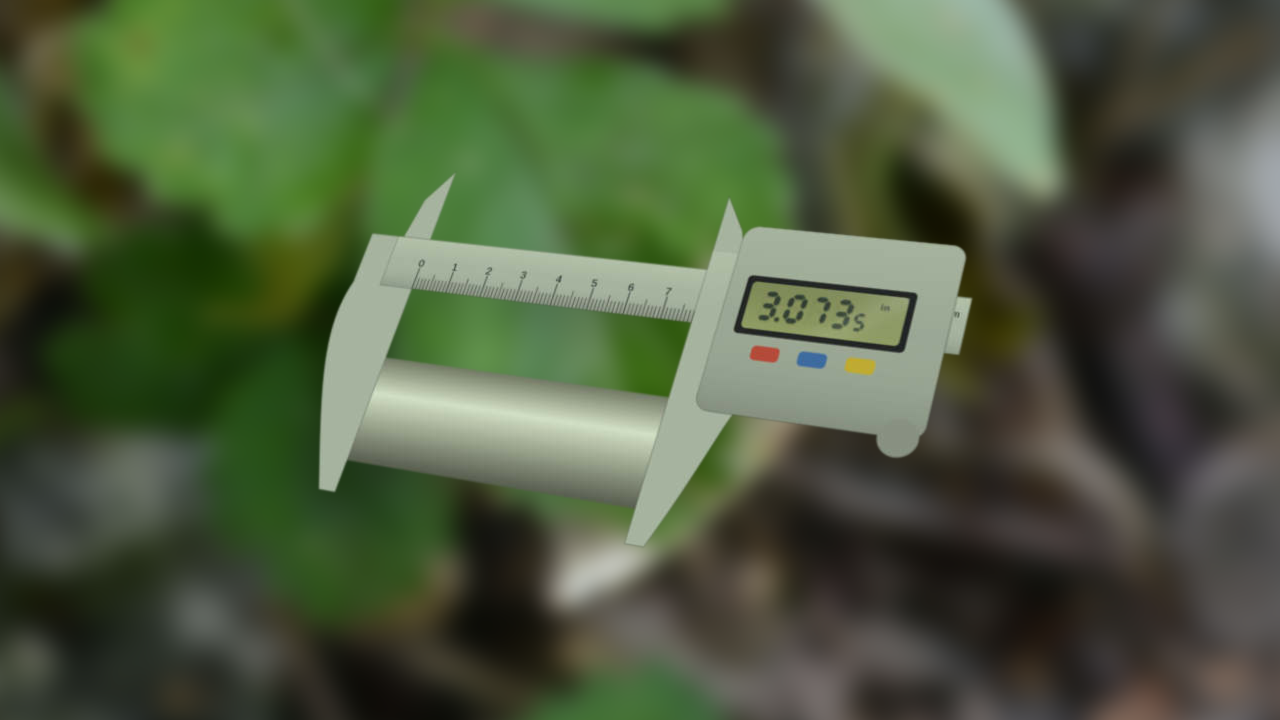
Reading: 3.0735,in
